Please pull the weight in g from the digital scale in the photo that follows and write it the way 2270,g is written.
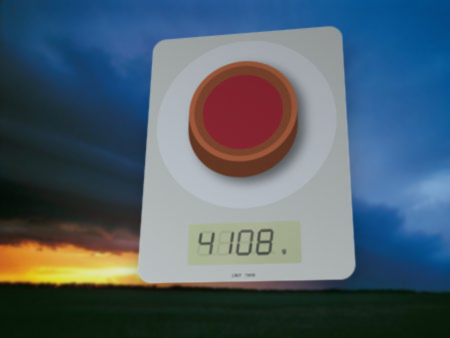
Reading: 4108,g
